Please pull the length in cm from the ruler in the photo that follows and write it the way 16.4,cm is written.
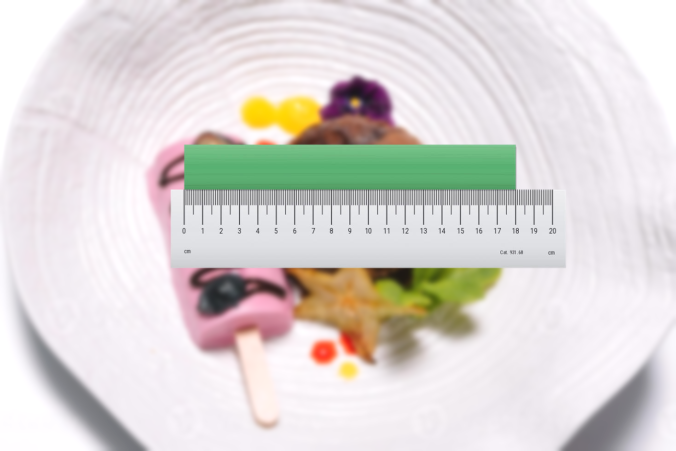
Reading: 18,cm
